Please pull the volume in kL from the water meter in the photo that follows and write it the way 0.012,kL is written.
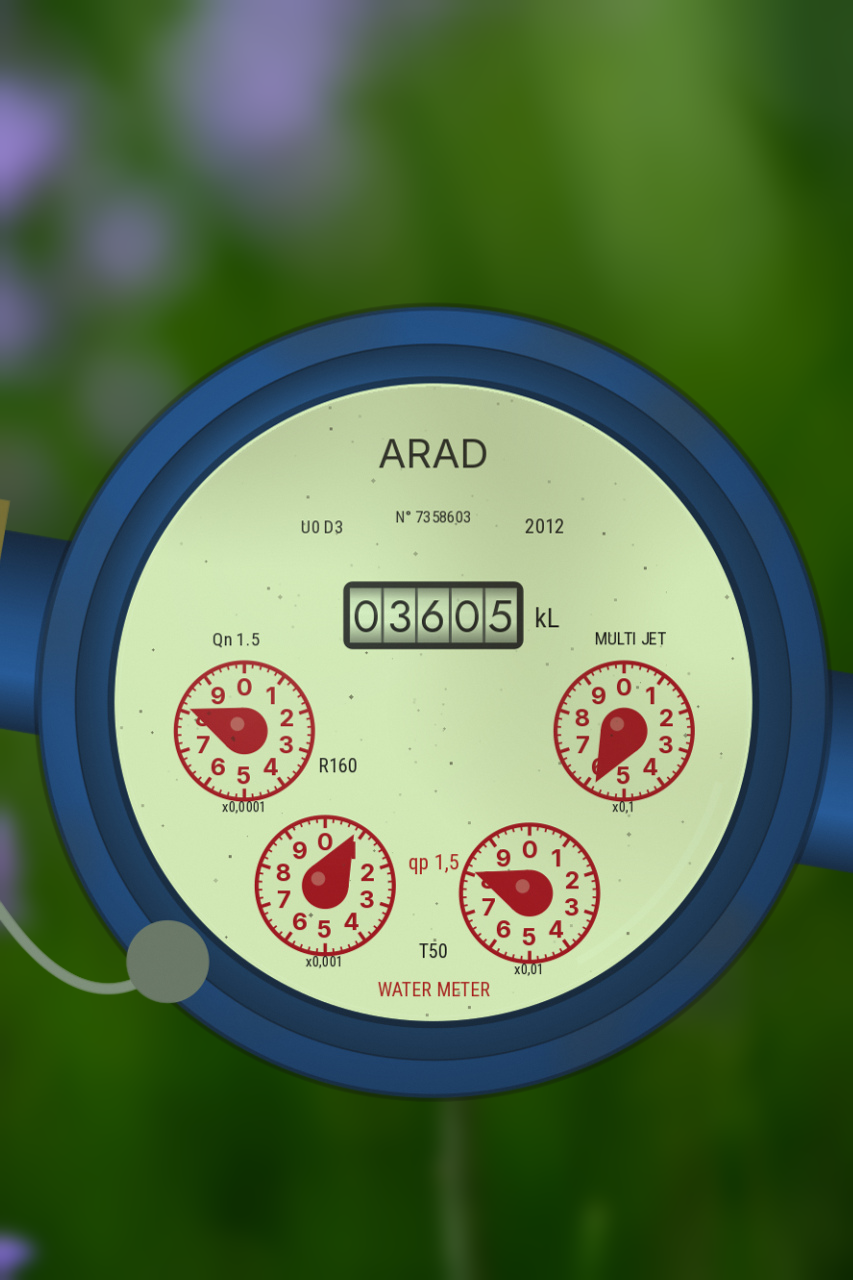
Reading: 3605.5808,kL
